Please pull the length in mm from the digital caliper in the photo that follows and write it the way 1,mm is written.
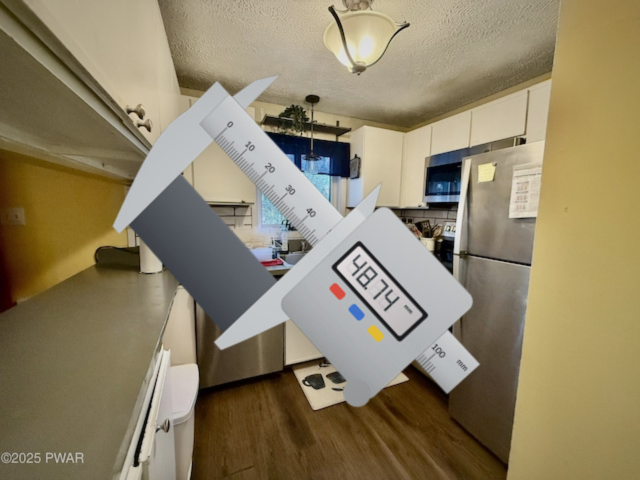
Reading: 48.74,mm
